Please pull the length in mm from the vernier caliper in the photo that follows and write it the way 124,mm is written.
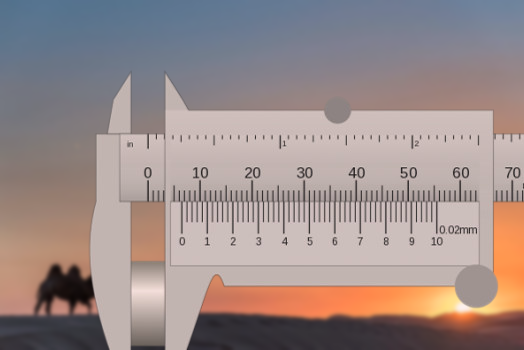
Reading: 6.5,mm
